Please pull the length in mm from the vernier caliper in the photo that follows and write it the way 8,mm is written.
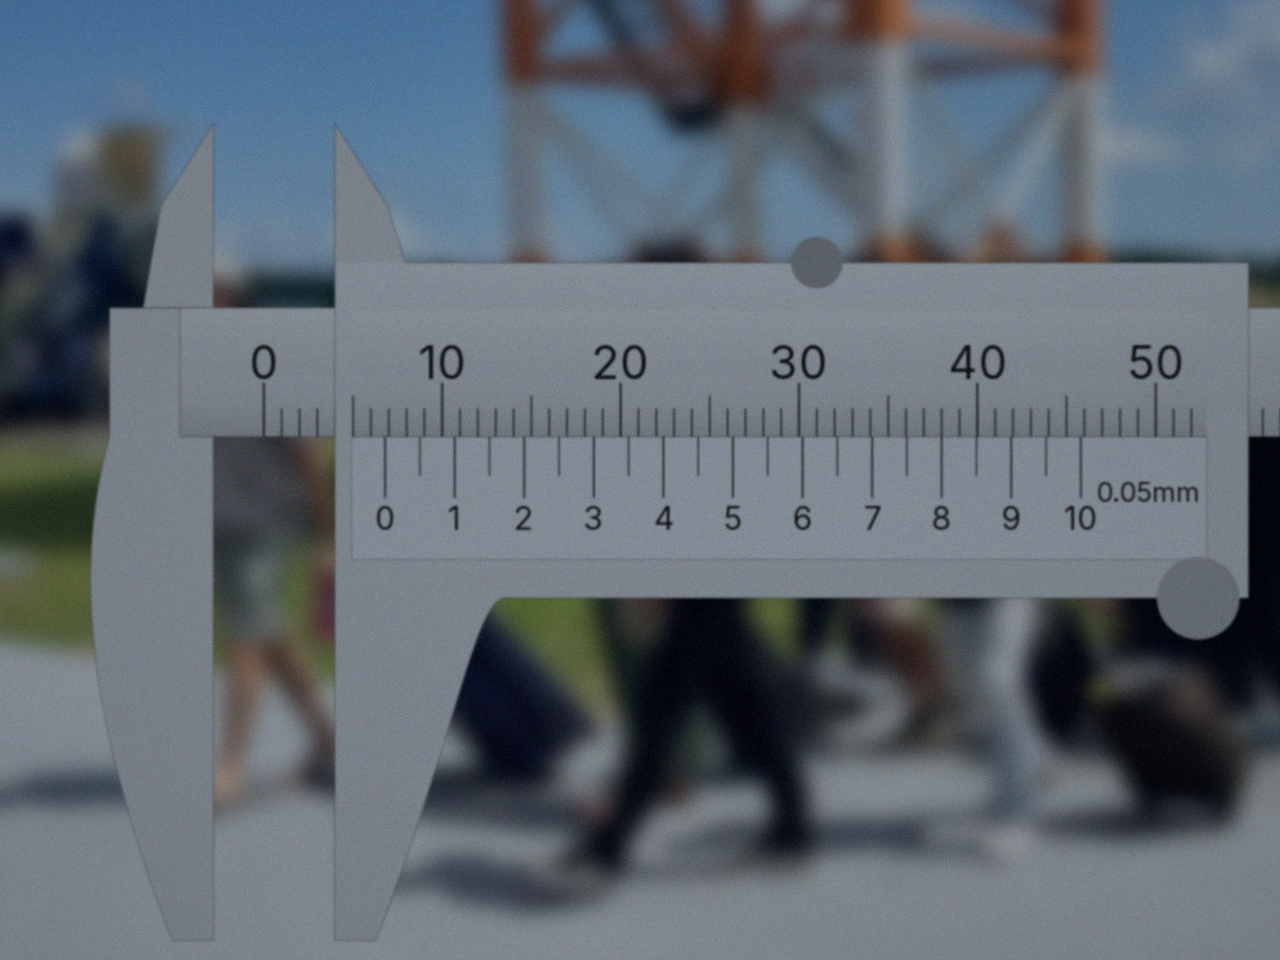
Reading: 6.8,mm
